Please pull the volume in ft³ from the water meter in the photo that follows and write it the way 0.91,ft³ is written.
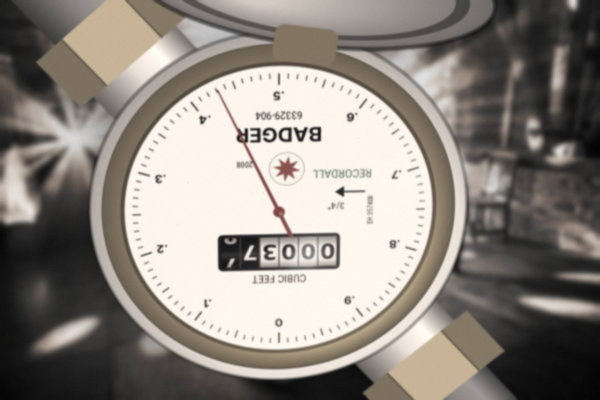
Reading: 377.43,ft³
